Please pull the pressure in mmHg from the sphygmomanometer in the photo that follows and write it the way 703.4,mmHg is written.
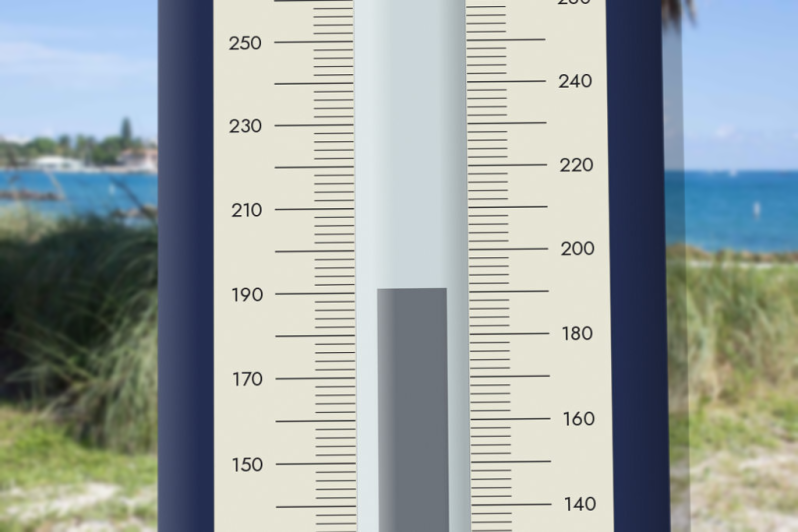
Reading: 191,mmHg
